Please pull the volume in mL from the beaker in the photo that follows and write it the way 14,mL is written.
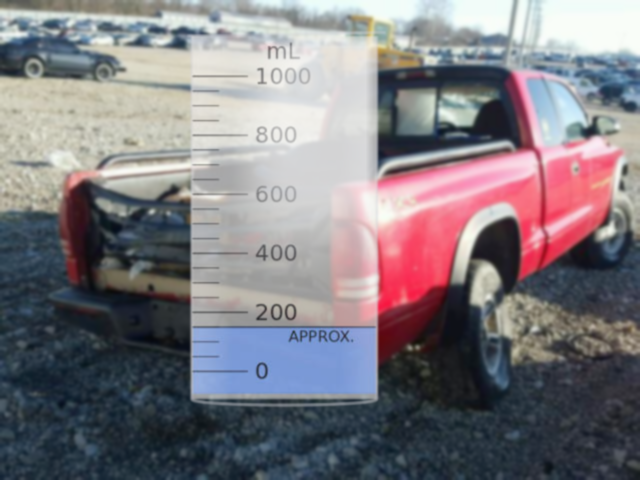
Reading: 150,mL
